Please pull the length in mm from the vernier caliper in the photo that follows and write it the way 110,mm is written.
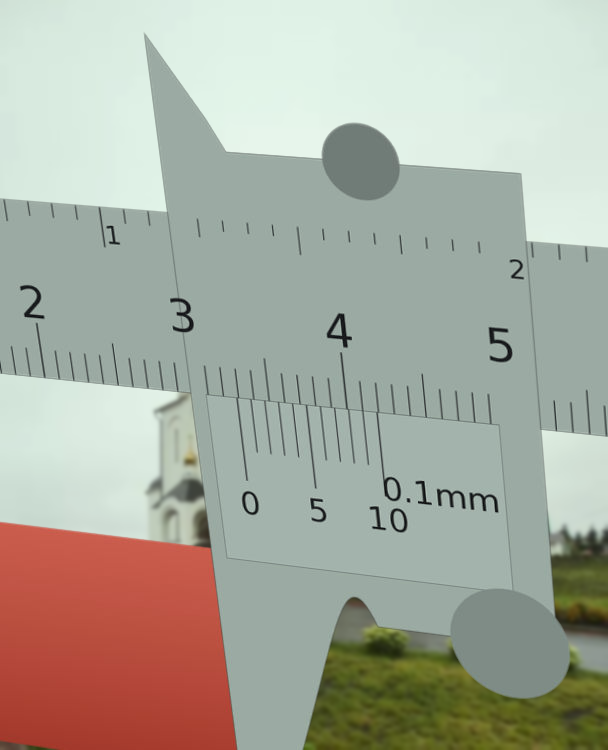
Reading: 32.9,mm
